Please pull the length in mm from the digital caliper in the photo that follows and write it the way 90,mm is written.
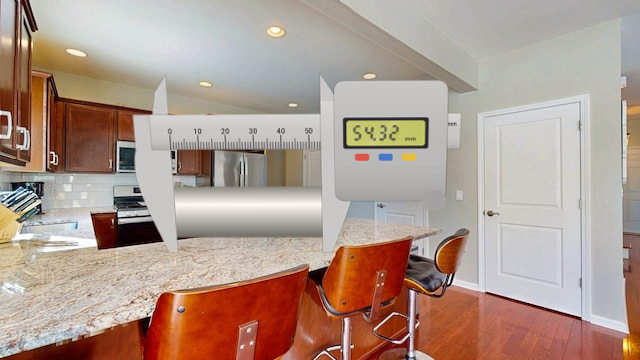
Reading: 54.32,mm
